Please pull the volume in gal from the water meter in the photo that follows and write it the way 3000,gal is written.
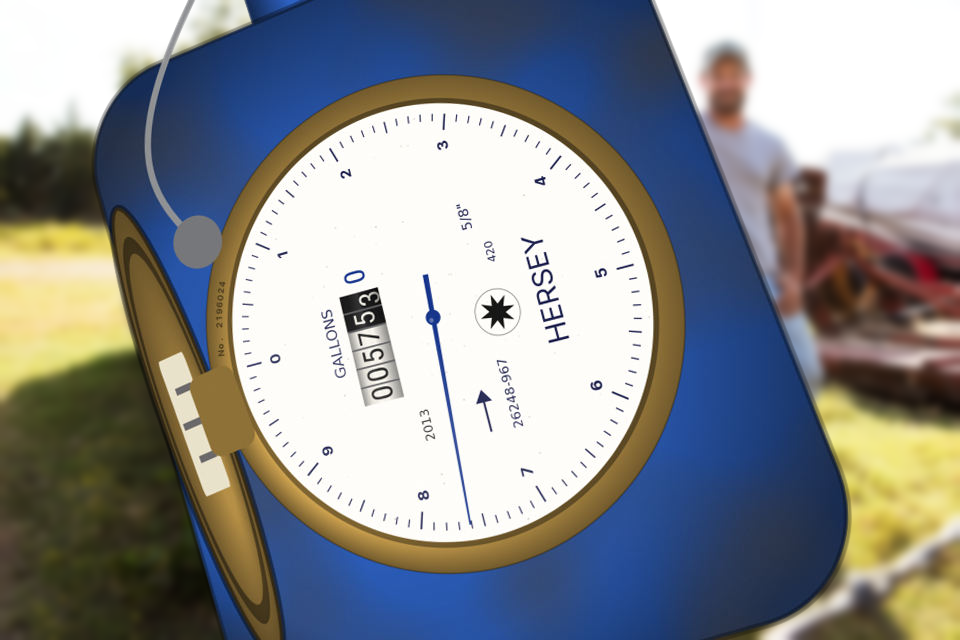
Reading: 57527.6,gal
